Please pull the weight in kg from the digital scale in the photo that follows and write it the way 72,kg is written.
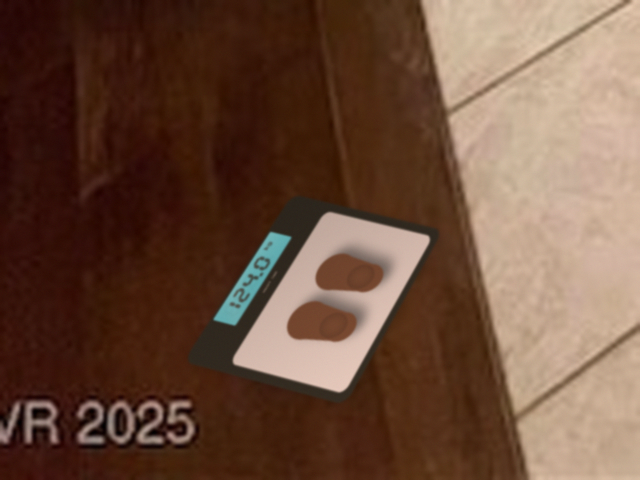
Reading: 124.0,kg
